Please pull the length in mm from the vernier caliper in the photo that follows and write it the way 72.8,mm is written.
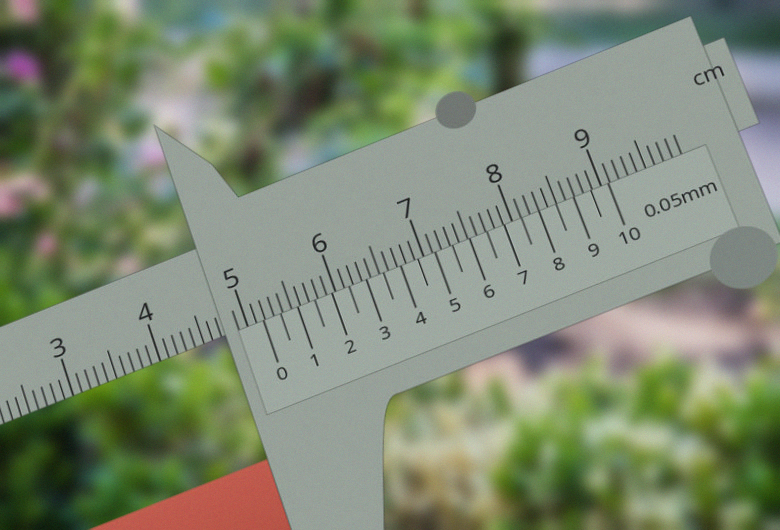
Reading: 51.8,mm
